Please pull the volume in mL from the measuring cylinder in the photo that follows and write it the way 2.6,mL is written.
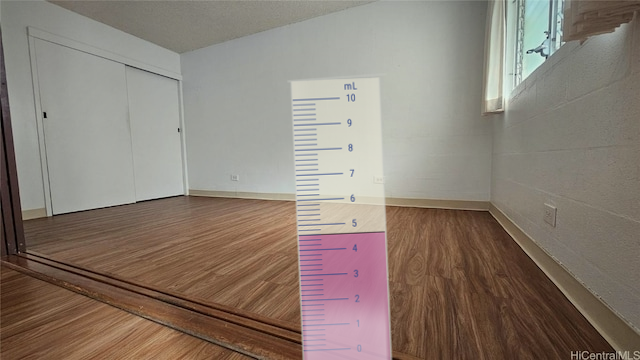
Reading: 4.6,mL
